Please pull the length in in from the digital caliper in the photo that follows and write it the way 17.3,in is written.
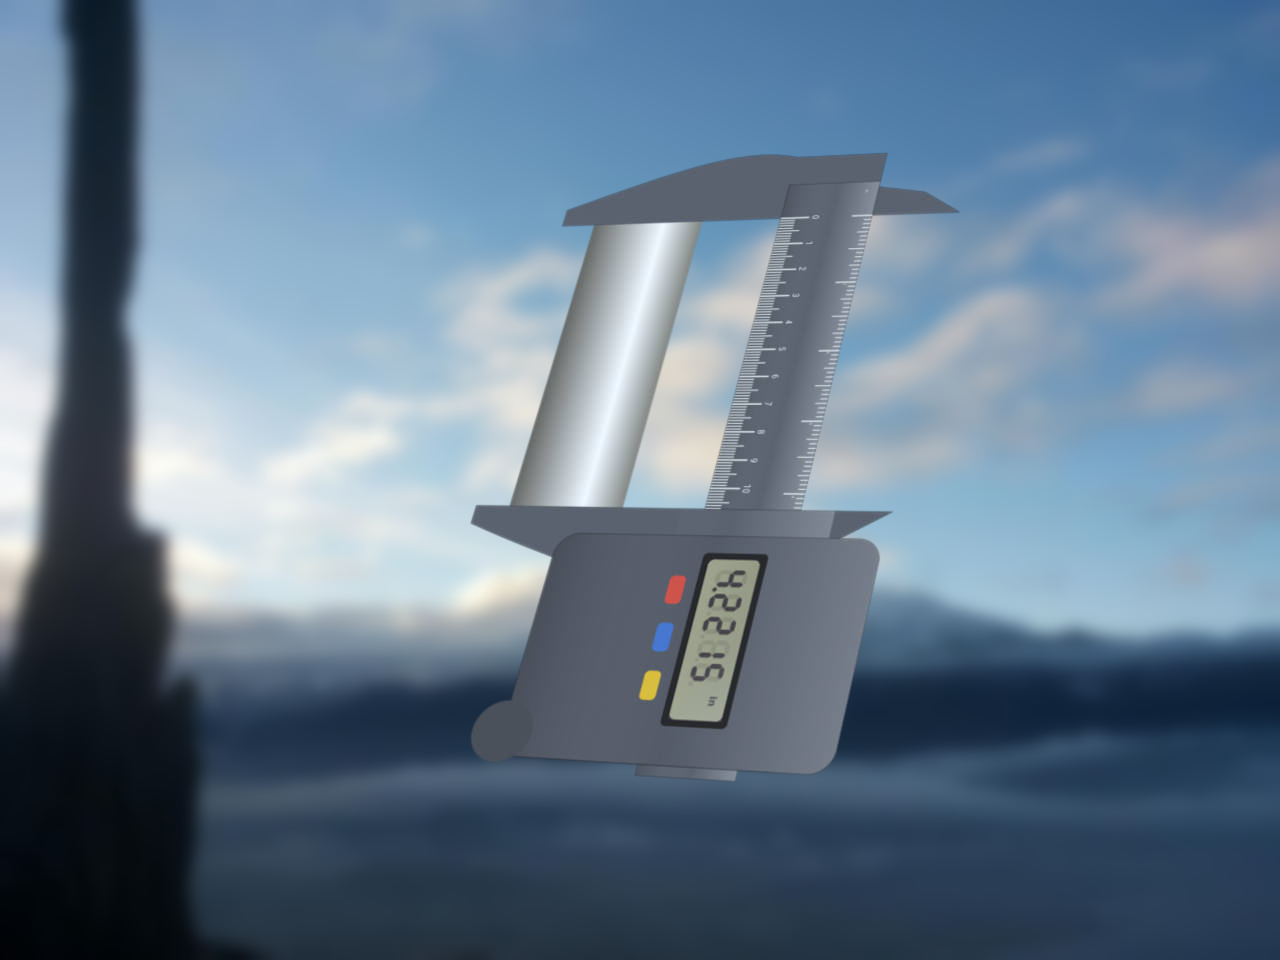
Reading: 4.2215,in
